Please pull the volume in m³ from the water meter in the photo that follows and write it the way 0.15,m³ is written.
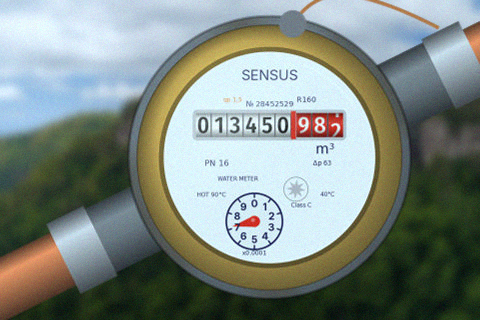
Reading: 13450.9817,m³
